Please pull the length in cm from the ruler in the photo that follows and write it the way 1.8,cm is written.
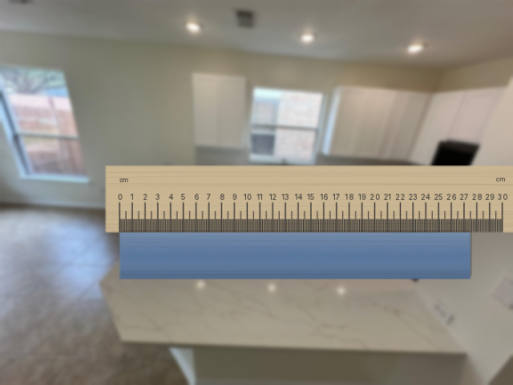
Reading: 27.5,cm
